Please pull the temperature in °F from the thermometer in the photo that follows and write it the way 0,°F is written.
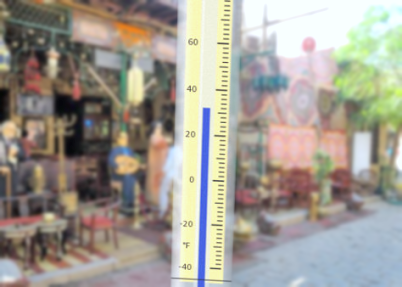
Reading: 32,°F
